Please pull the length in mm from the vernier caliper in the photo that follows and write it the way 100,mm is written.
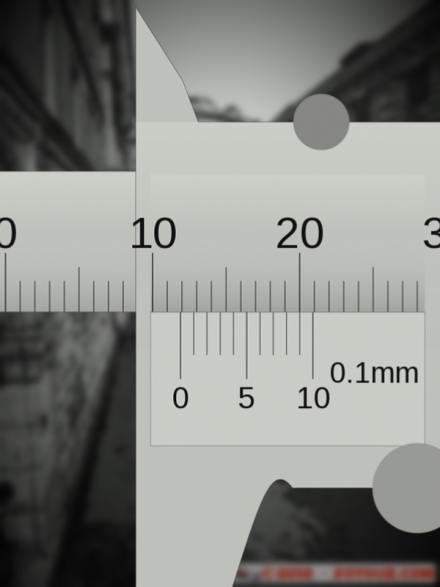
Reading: 11.9,mm
